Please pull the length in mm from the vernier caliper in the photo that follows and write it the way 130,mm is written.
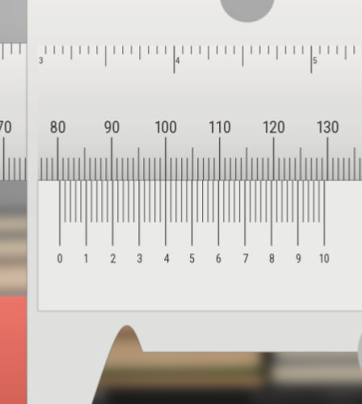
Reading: 80.4,mm
